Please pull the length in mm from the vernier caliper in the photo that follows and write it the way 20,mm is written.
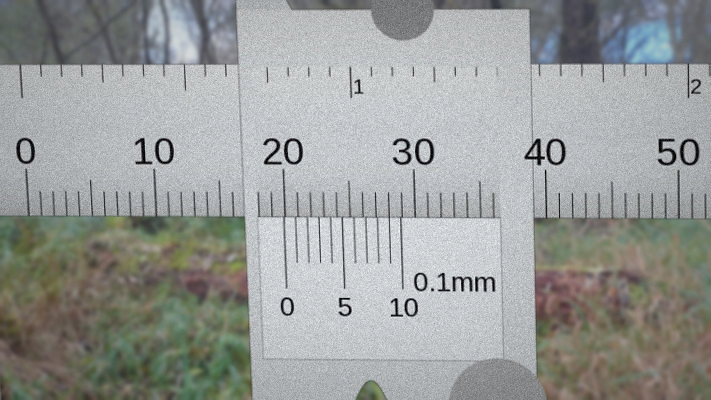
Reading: 19.9,mm
